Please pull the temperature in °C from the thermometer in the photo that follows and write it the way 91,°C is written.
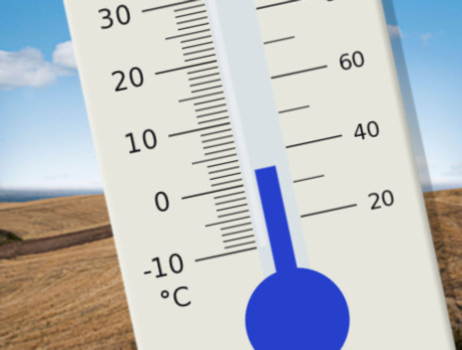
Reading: 2,°C
